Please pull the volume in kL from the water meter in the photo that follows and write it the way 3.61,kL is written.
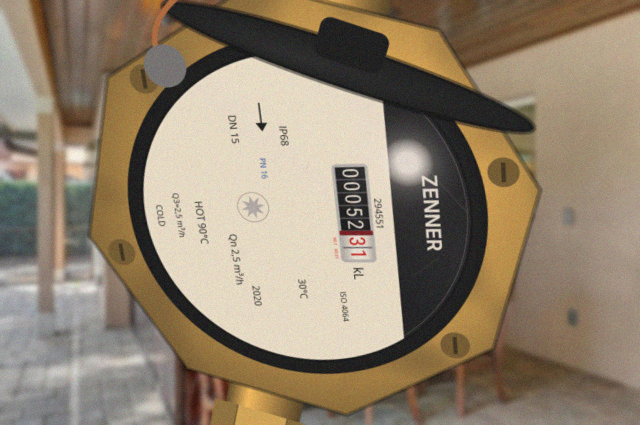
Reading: 52.31,kL
